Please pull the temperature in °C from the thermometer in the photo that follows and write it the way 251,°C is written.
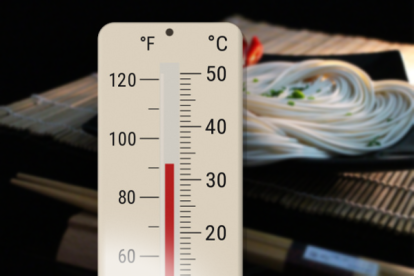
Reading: 33,°C
